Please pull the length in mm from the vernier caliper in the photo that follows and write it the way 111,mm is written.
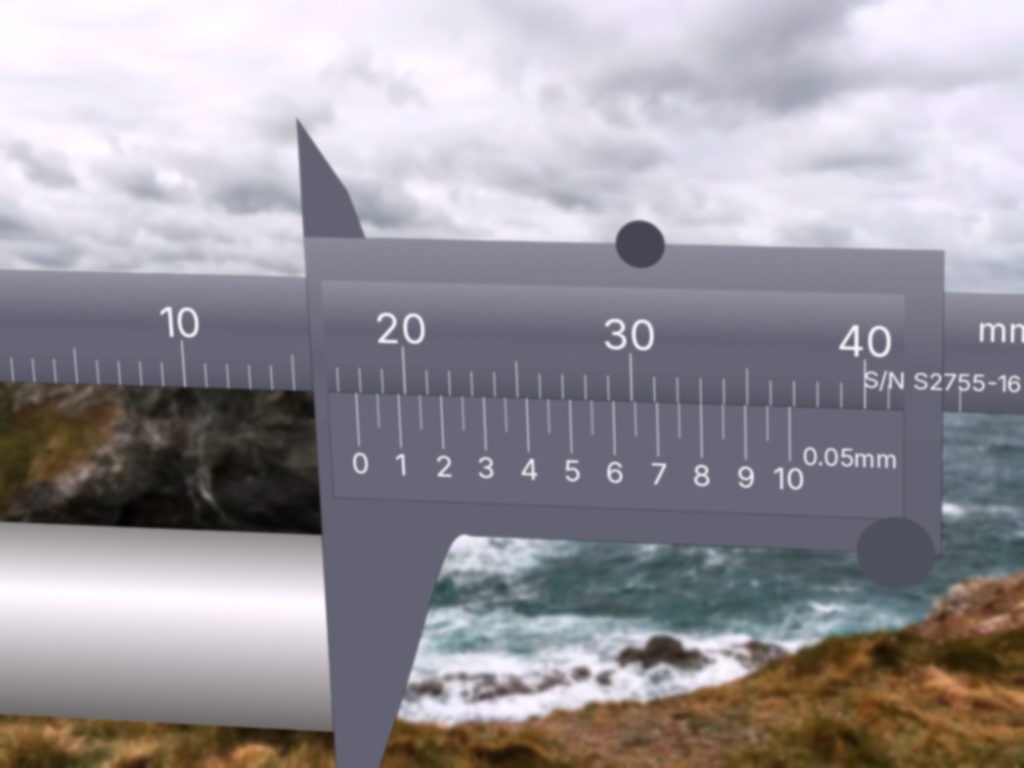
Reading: 17.8,mm
